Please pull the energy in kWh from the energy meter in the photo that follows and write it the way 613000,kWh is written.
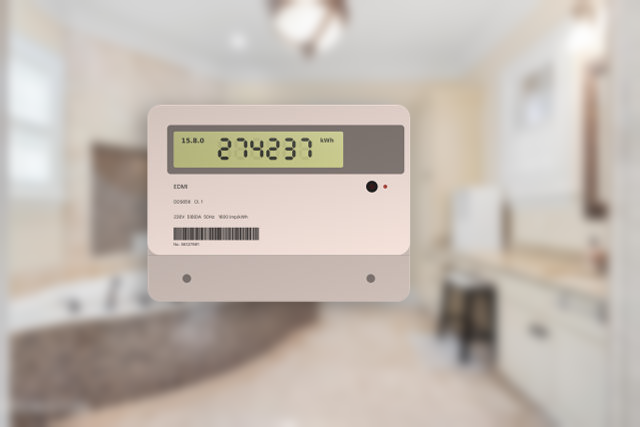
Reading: 274237,kWh
